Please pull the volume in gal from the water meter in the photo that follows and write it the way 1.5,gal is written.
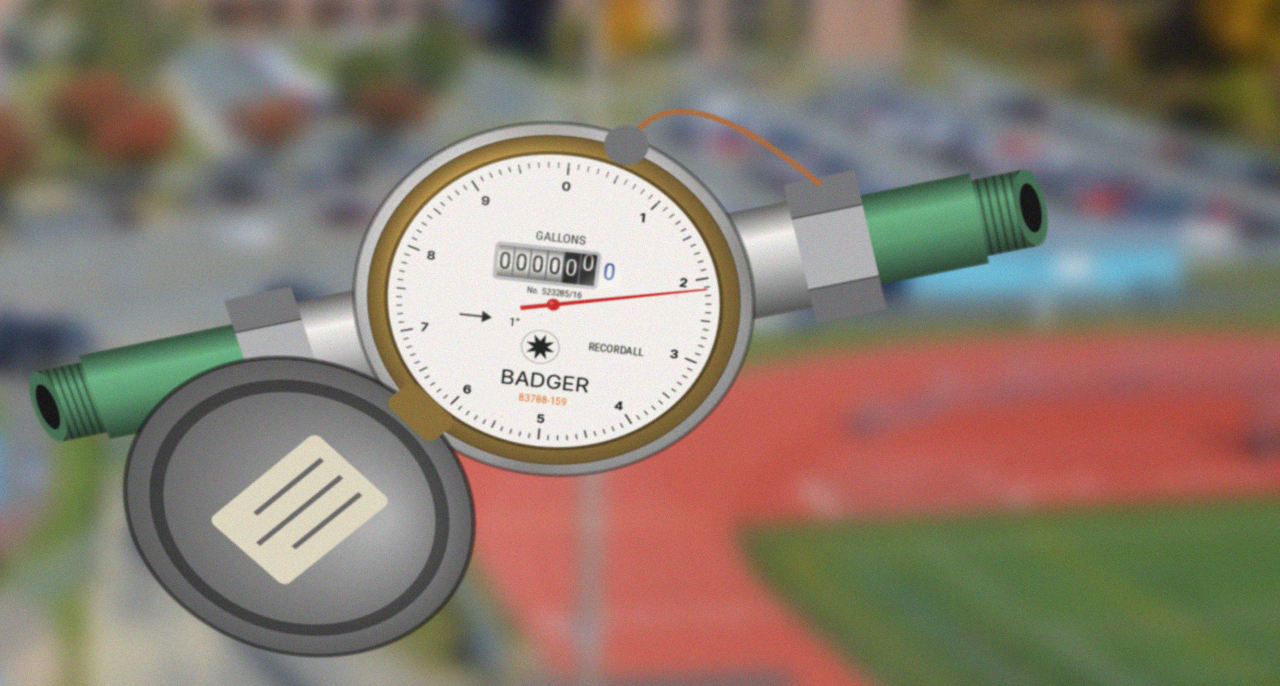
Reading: 2.1,gal
